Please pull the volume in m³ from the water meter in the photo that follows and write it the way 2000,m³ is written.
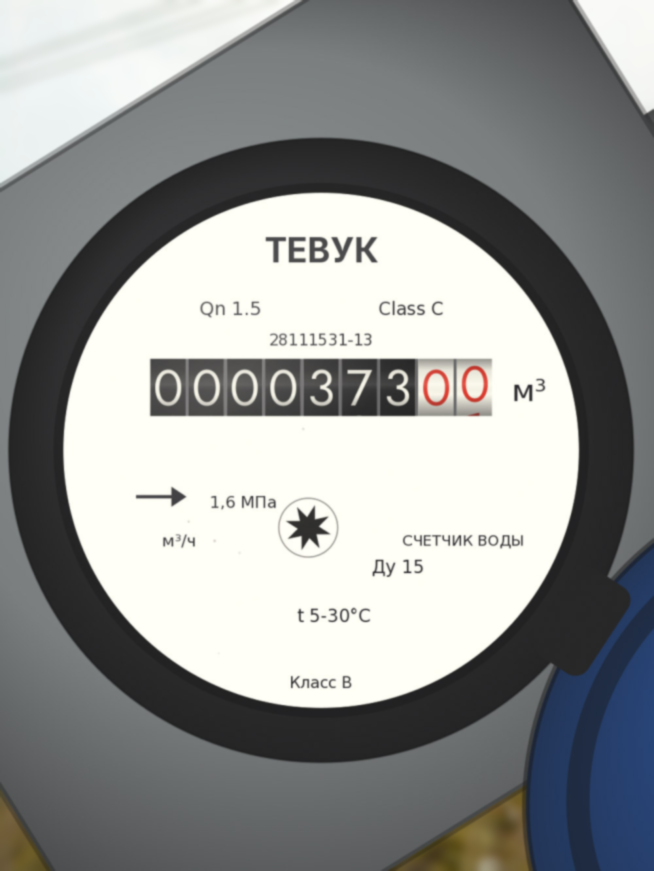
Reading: 373.00,m³
